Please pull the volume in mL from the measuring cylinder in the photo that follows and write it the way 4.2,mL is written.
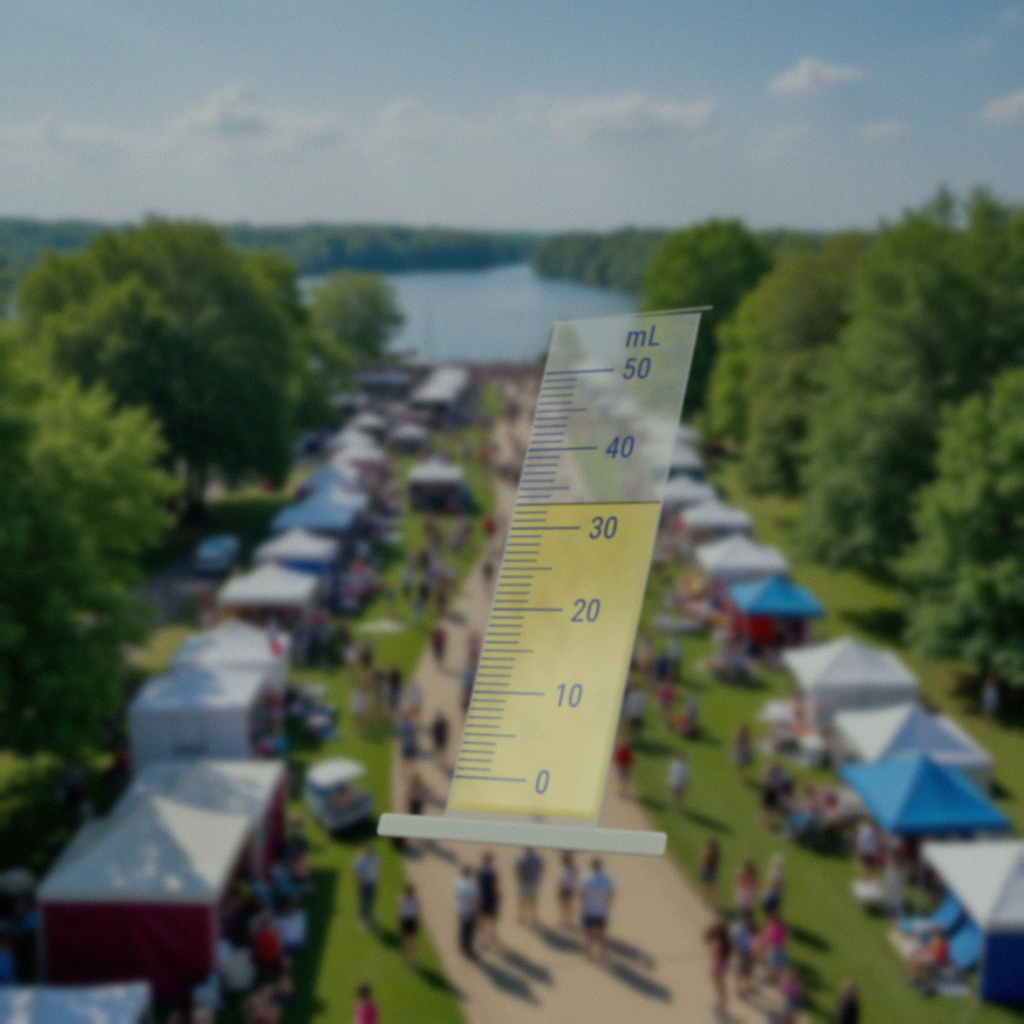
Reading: 33,mL
